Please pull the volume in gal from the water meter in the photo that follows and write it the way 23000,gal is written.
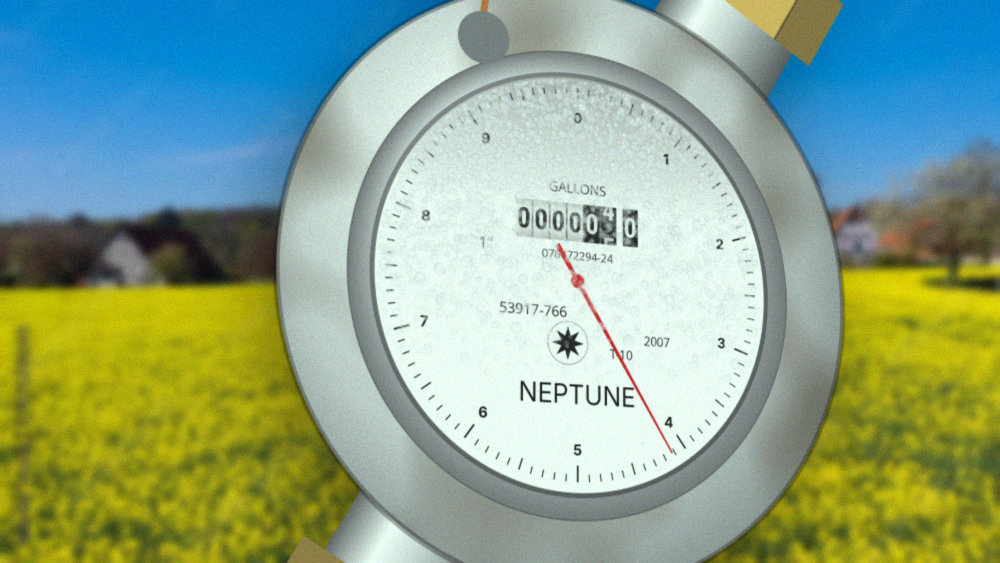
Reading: 44.1,gal
